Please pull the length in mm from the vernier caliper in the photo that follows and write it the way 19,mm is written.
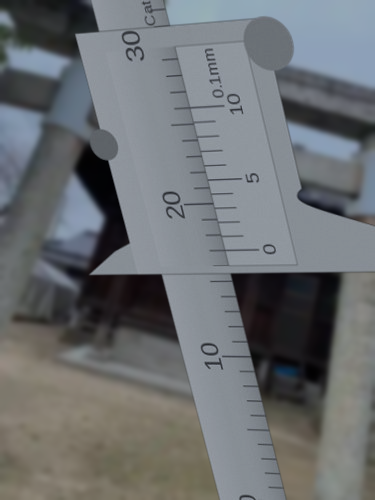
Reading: 17.0,mm
